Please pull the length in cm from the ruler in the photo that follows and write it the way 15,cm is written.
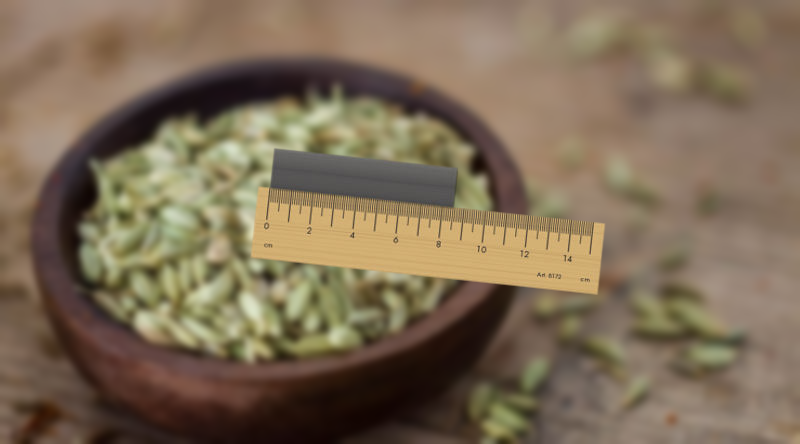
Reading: 8.5,cm
